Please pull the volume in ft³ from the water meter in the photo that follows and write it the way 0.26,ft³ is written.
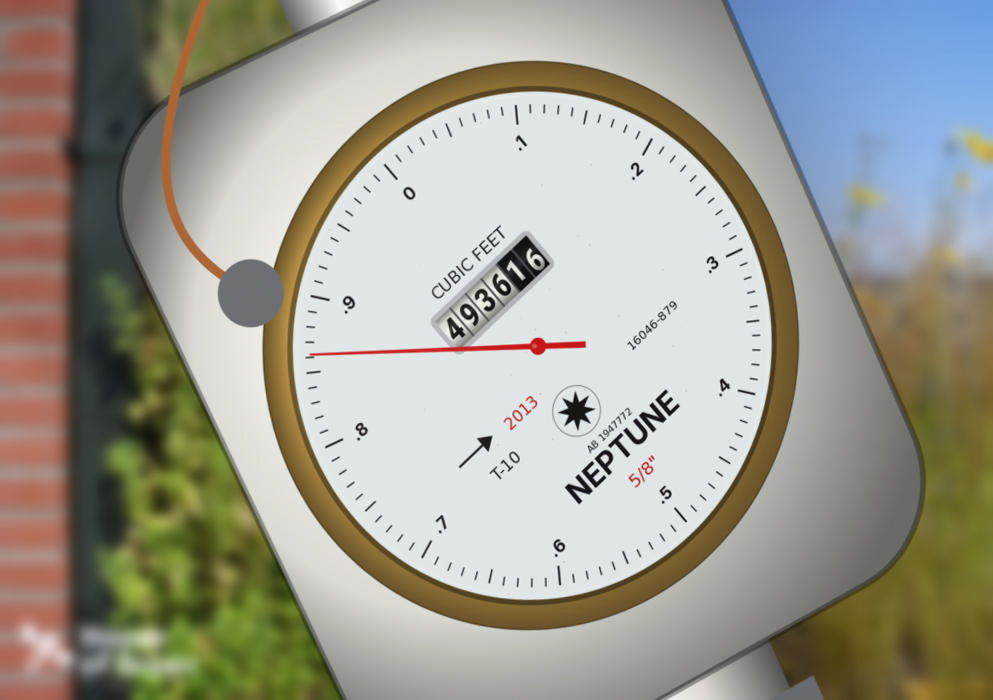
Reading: 493615.86,ft³
